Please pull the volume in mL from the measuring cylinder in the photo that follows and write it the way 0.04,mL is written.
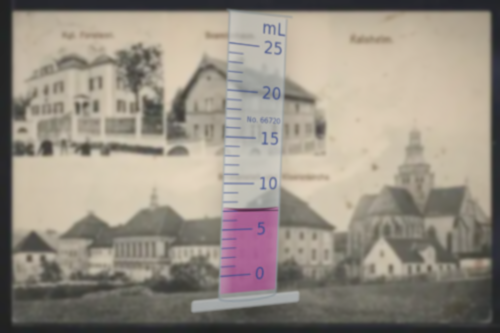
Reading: 7,mL
